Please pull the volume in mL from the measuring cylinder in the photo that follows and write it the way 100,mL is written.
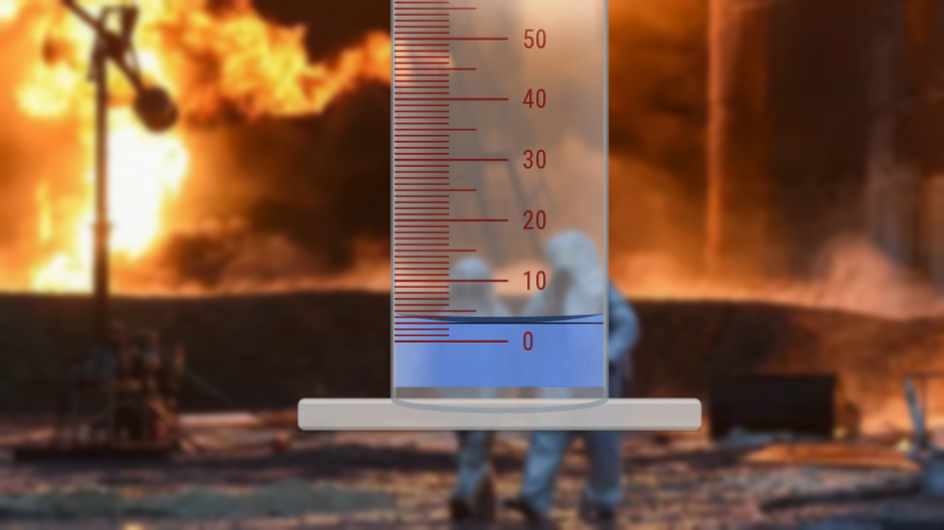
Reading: 3,mL
